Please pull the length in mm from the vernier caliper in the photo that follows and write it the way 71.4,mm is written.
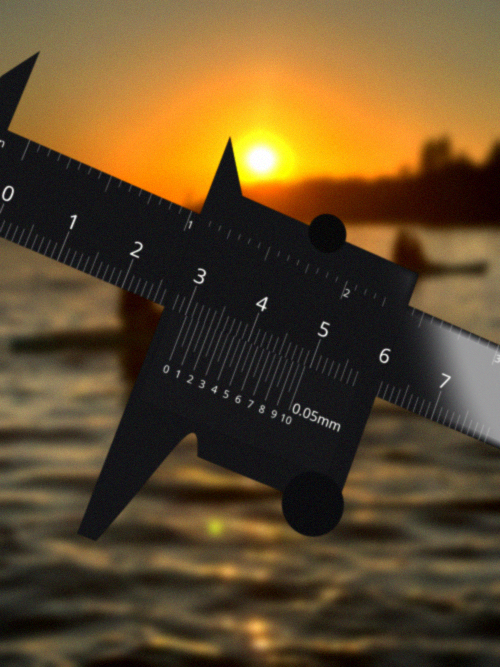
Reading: 30.2,mm
